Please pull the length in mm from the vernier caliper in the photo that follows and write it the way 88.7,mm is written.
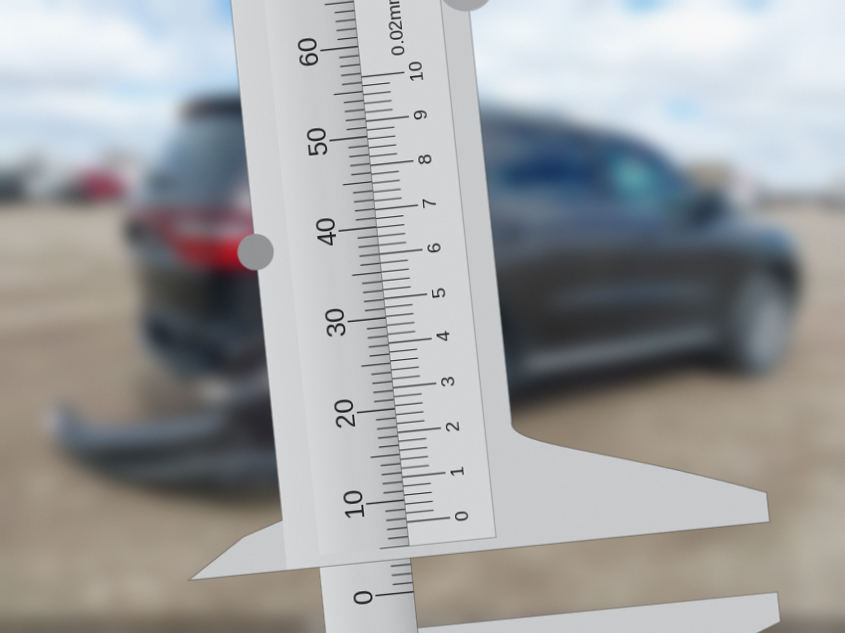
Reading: 7.6,mm
